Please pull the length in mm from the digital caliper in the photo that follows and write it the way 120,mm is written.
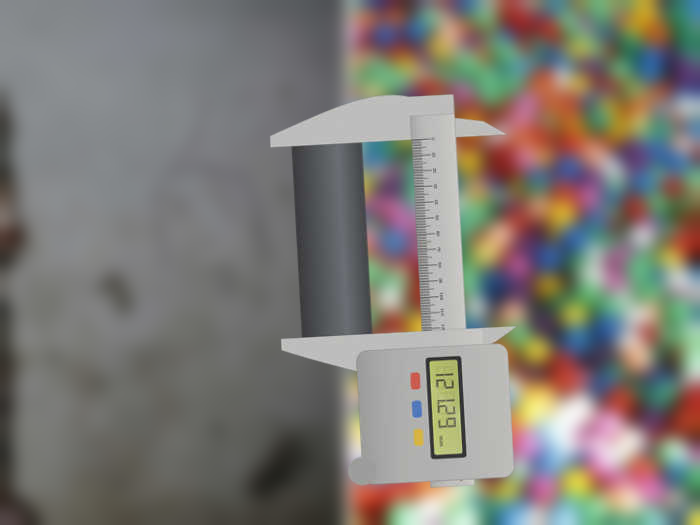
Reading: 121.29,mm
